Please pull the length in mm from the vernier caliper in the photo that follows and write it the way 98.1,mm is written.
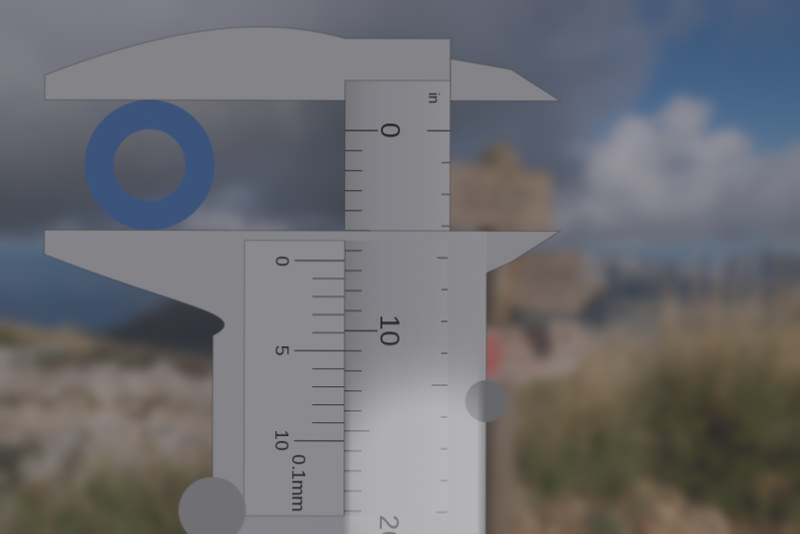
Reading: 6.5,mm
